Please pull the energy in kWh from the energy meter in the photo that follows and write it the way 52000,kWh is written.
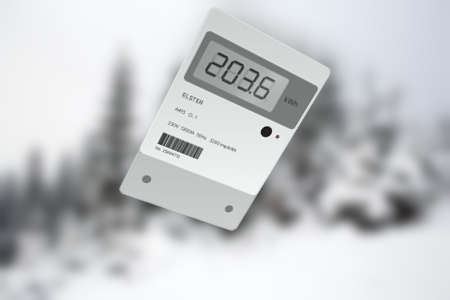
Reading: 203.6,kWh
